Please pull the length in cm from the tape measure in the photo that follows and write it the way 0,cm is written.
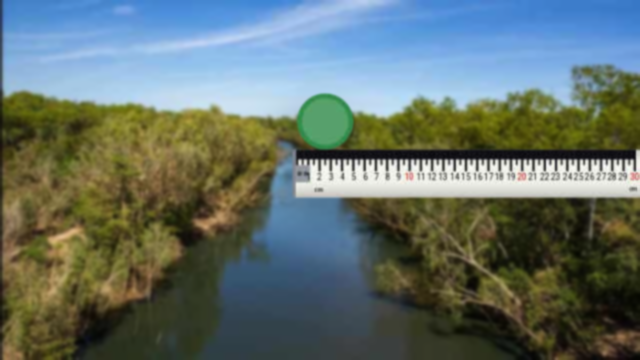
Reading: 5,cm
